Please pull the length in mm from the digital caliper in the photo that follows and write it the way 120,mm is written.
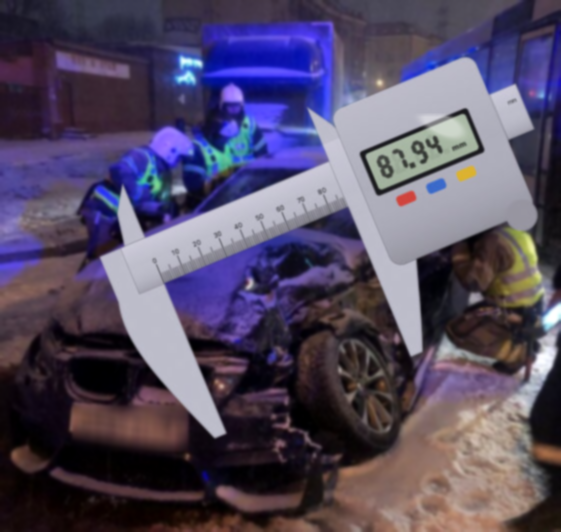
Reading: 87.94,mm
